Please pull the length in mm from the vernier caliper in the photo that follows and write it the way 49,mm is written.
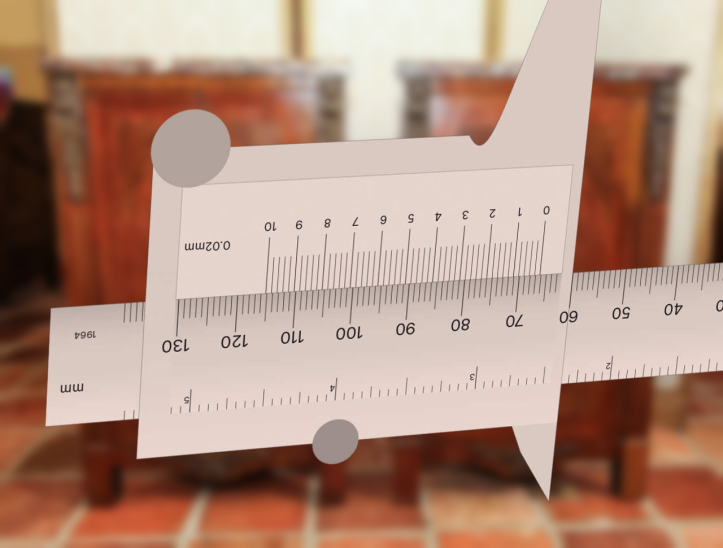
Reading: 66.2,mm
